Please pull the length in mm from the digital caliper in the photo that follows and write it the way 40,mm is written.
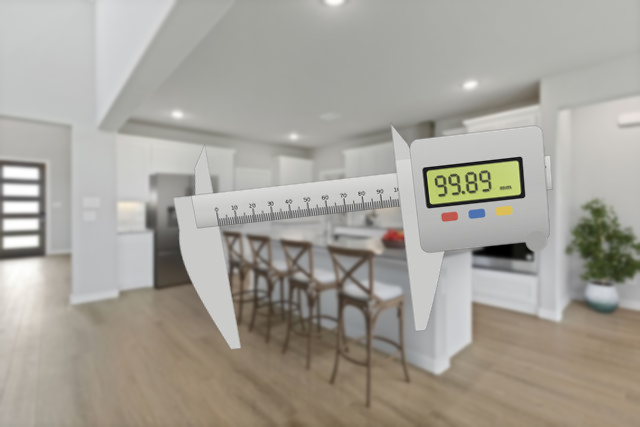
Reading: 99.89,mm
